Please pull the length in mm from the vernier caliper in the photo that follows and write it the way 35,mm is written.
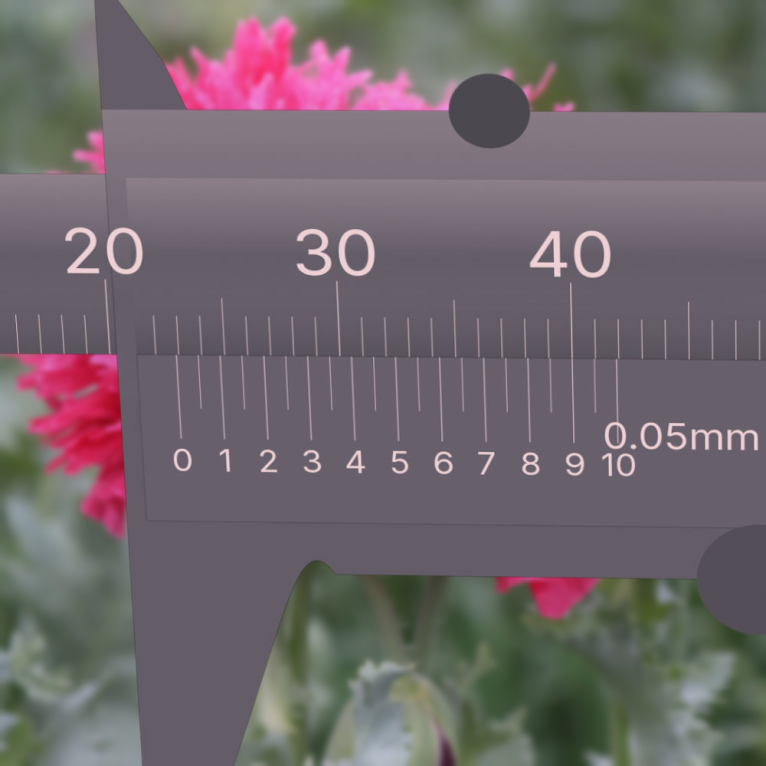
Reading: 22.90,mm
